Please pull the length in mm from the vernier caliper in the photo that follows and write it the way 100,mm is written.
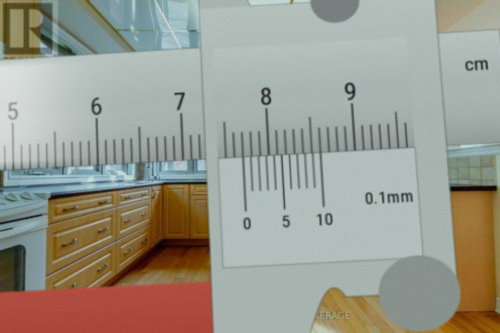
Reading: 77.0,mm
